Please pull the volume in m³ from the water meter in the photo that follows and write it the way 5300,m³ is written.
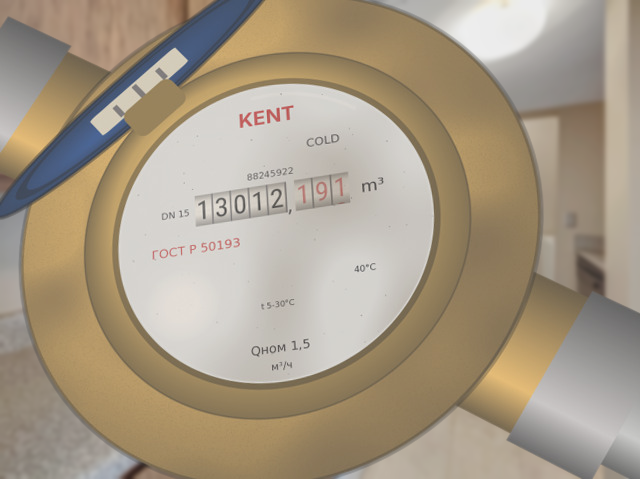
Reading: 13012.191,m³
